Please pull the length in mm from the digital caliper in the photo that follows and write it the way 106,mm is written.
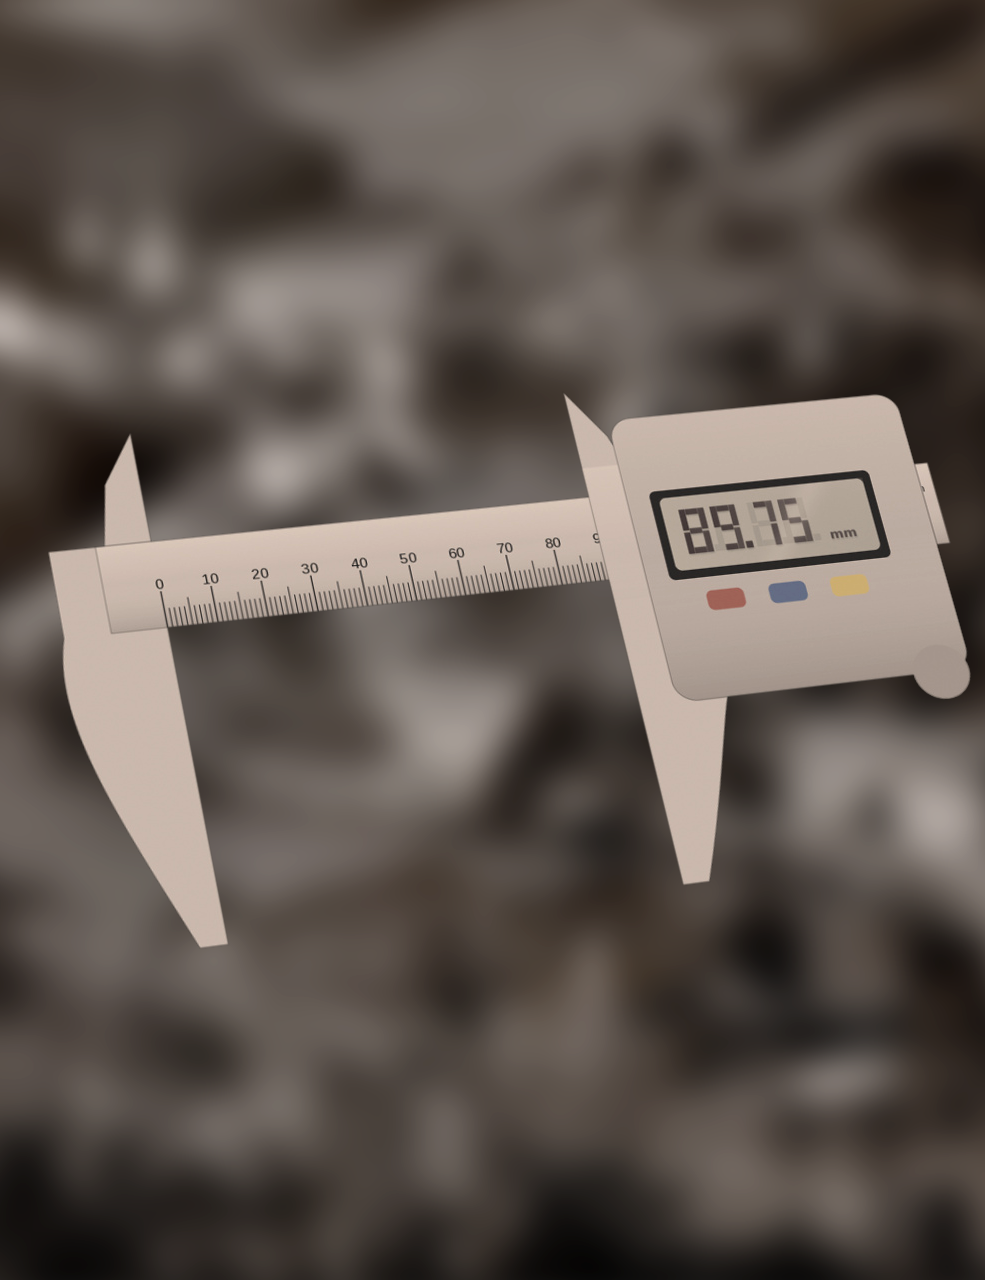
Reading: 89.75,mm
